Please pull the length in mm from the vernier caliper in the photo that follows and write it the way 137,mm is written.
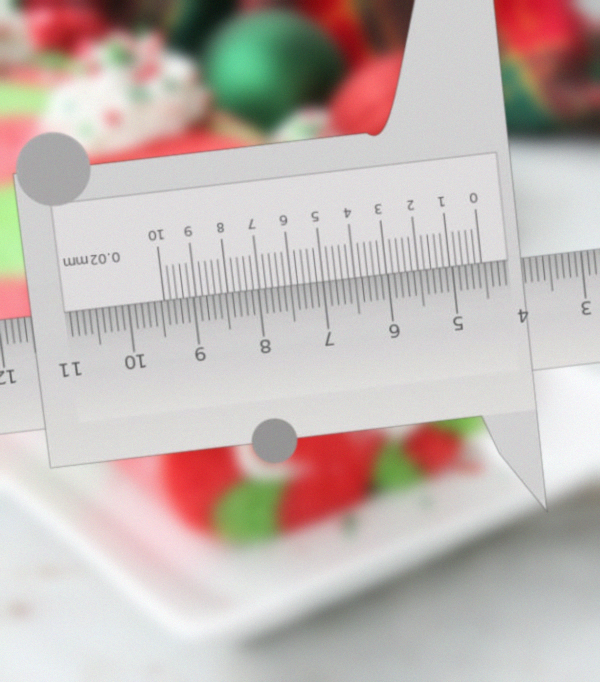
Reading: 45.5,mm
